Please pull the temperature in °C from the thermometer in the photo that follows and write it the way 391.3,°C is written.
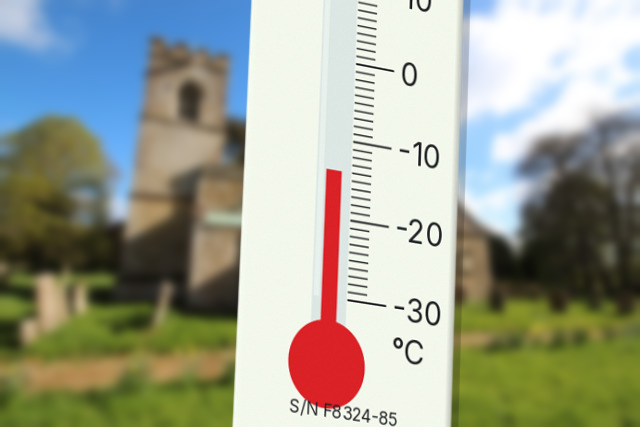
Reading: -14,°C
